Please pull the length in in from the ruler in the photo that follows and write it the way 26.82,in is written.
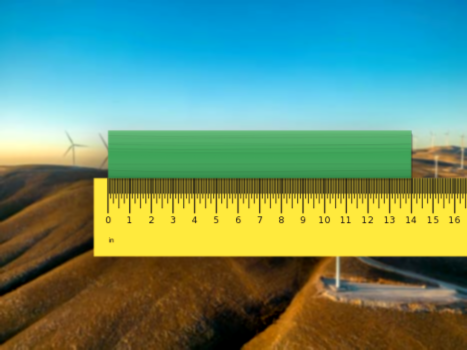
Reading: 14,in
